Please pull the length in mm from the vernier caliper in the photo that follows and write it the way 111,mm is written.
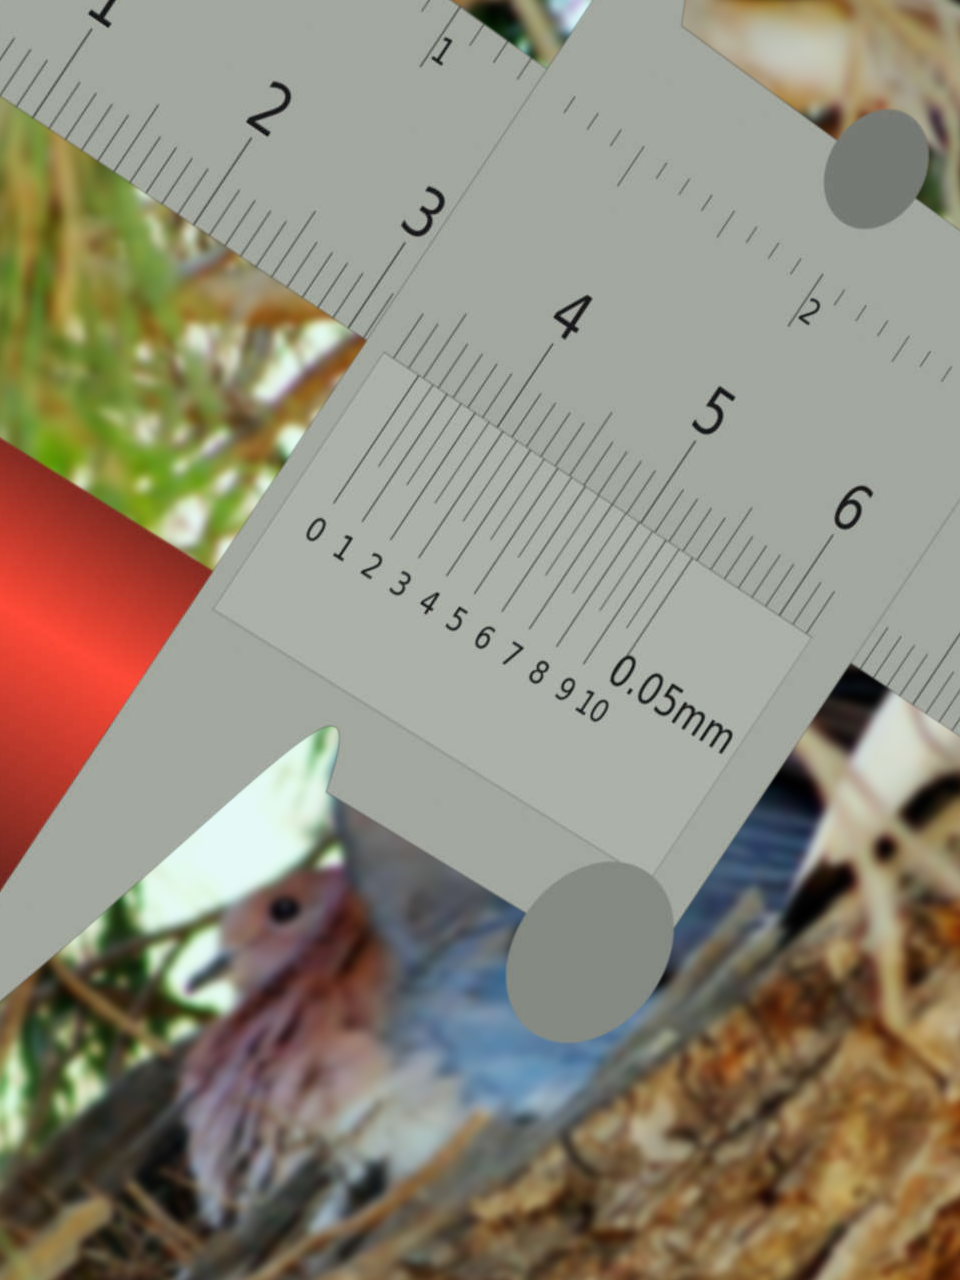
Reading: 34.7,mm
